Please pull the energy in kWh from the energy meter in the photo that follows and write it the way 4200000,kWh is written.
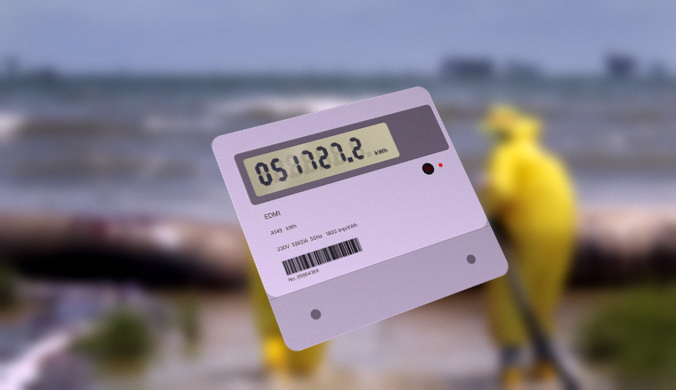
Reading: 51727.2,kWh
